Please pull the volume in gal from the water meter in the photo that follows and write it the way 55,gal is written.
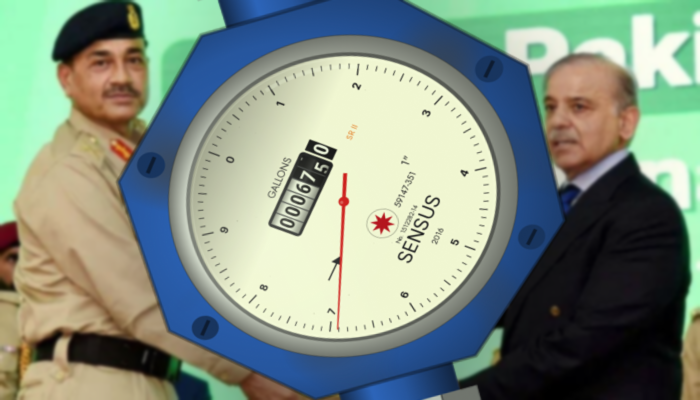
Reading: 6746.9,gal
